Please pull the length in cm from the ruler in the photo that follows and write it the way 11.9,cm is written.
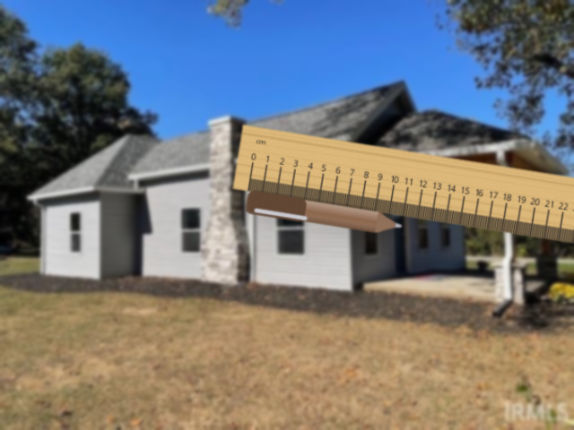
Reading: 11,cm
